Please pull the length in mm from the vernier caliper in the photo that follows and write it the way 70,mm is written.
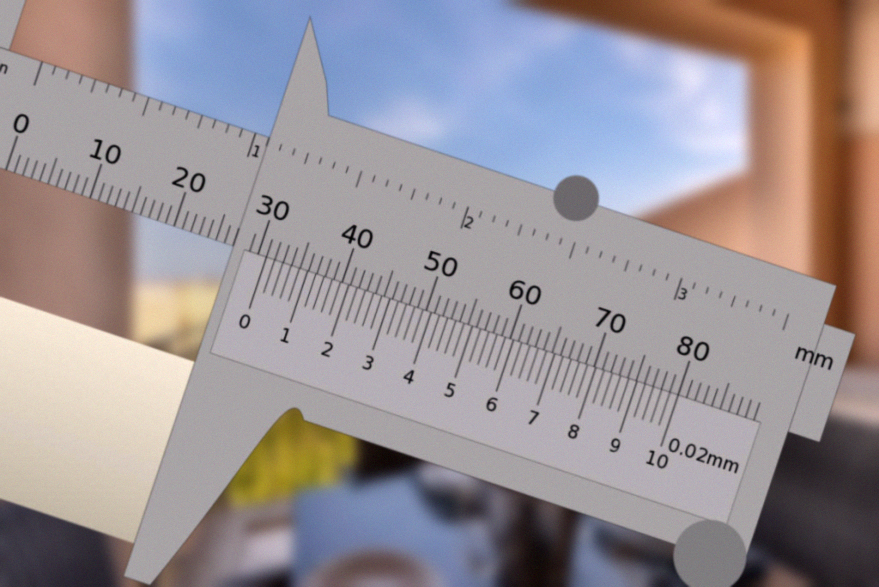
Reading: 31.0,mm
